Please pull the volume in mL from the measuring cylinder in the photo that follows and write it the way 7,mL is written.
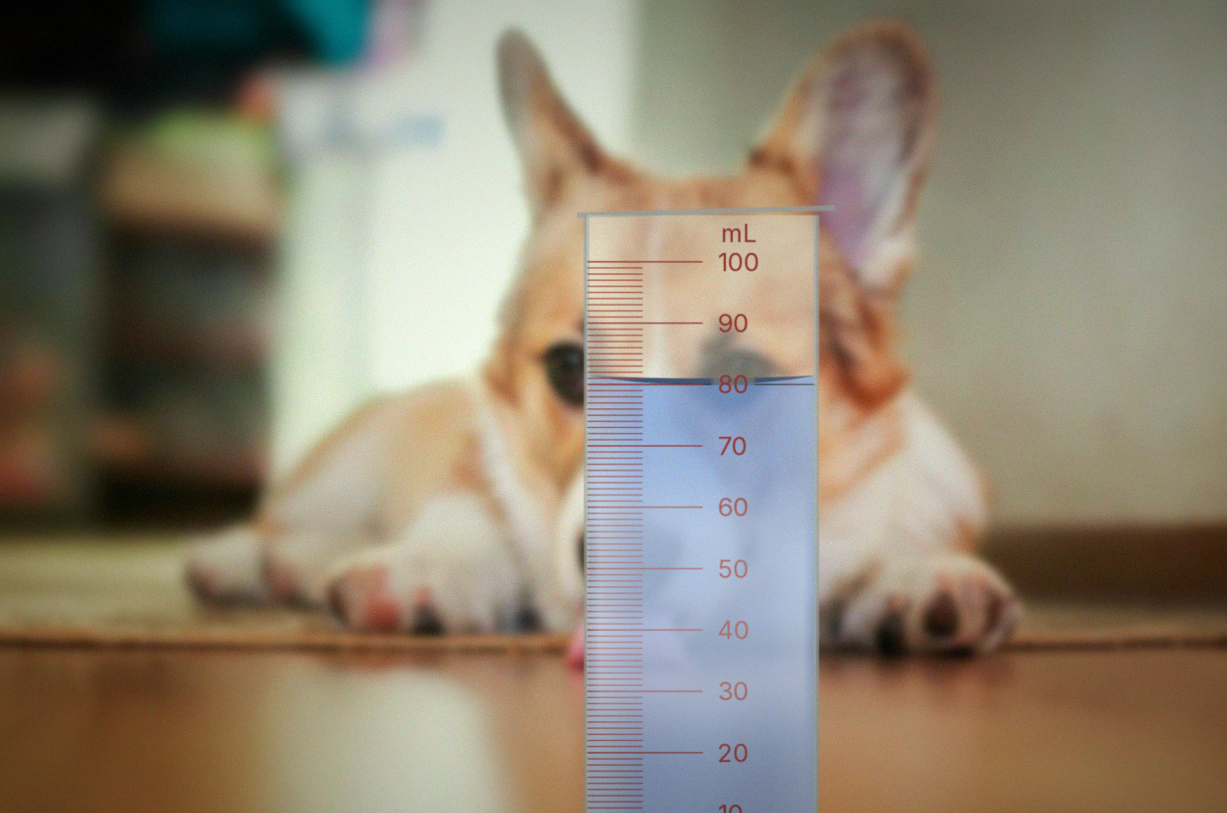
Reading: 80,mL
